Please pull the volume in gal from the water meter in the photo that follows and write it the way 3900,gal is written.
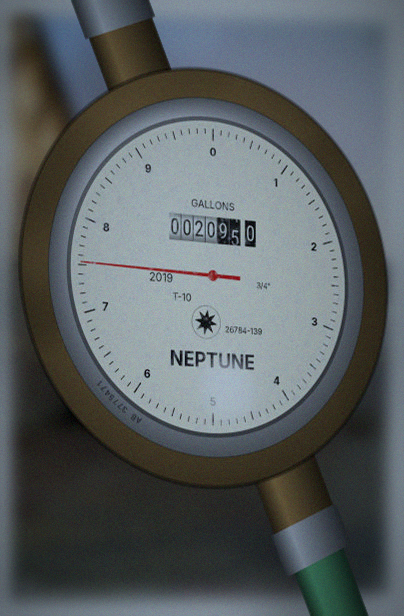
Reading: 20947.5,gal
